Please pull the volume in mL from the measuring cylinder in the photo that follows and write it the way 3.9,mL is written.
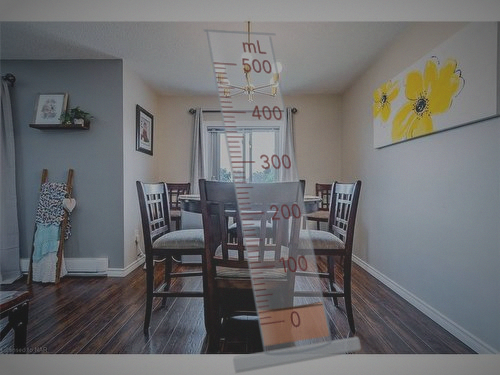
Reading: 20,mL
